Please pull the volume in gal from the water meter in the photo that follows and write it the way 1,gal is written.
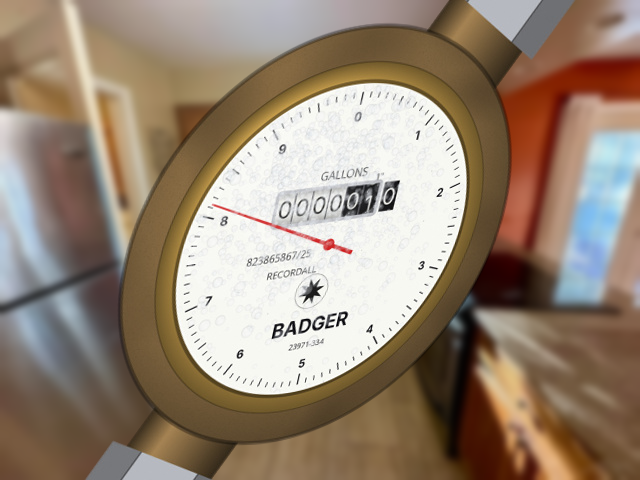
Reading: 8.1,gal
